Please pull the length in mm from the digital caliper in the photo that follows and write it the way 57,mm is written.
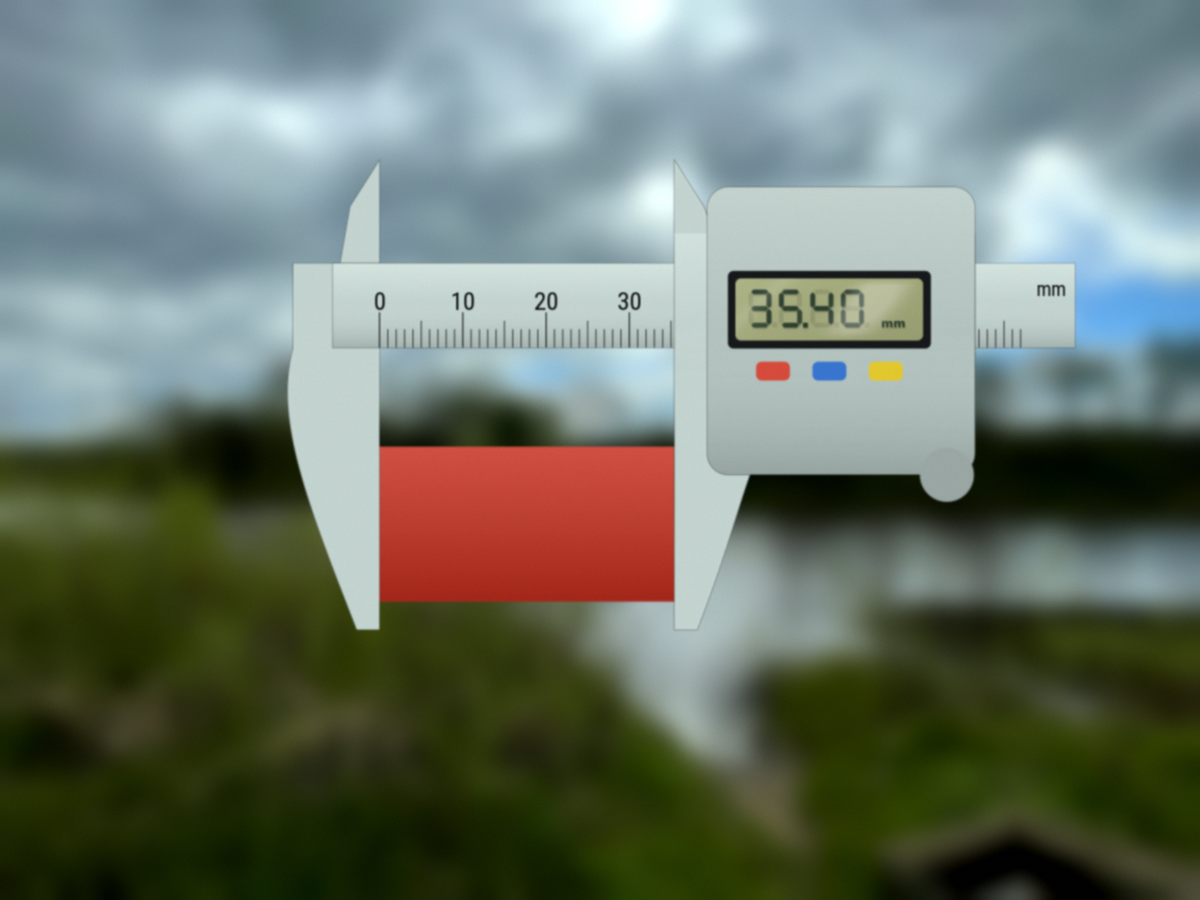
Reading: 35.40,mm
